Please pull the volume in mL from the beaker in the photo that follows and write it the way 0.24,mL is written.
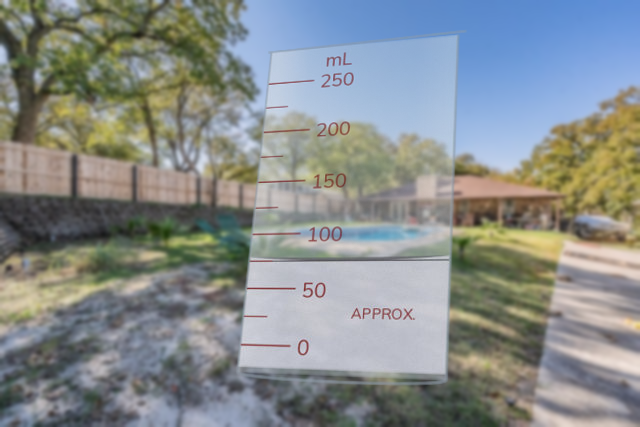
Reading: 75,mL
